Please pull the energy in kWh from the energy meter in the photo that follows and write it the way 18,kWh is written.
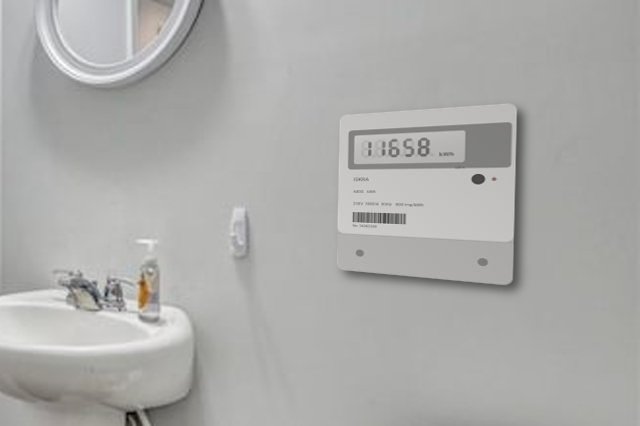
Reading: 11658,kWh
